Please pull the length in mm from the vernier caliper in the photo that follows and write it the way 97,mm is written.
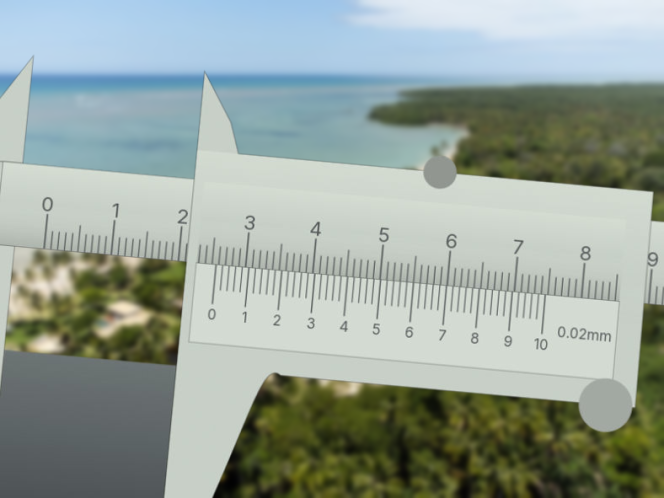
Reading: 25.6,mm
